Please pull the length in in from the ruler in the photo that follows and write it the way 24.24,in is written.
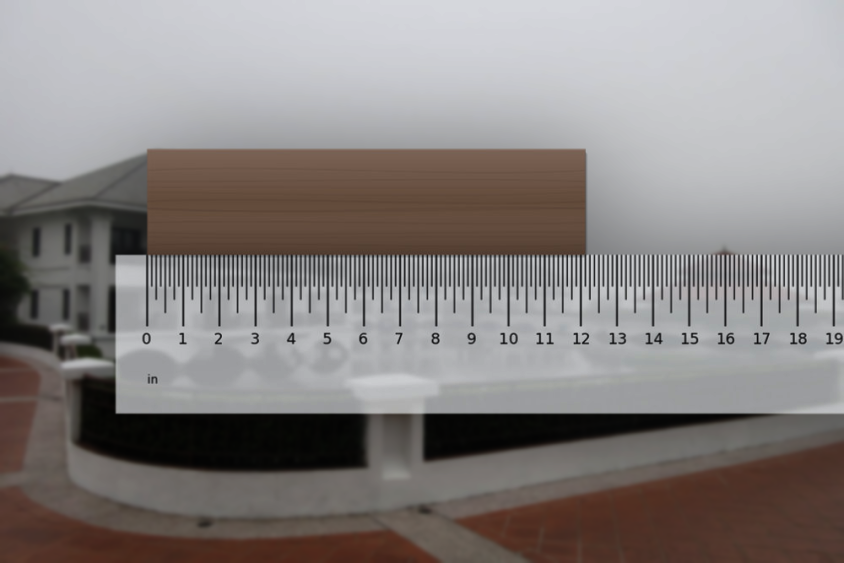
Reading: 12.125,in
